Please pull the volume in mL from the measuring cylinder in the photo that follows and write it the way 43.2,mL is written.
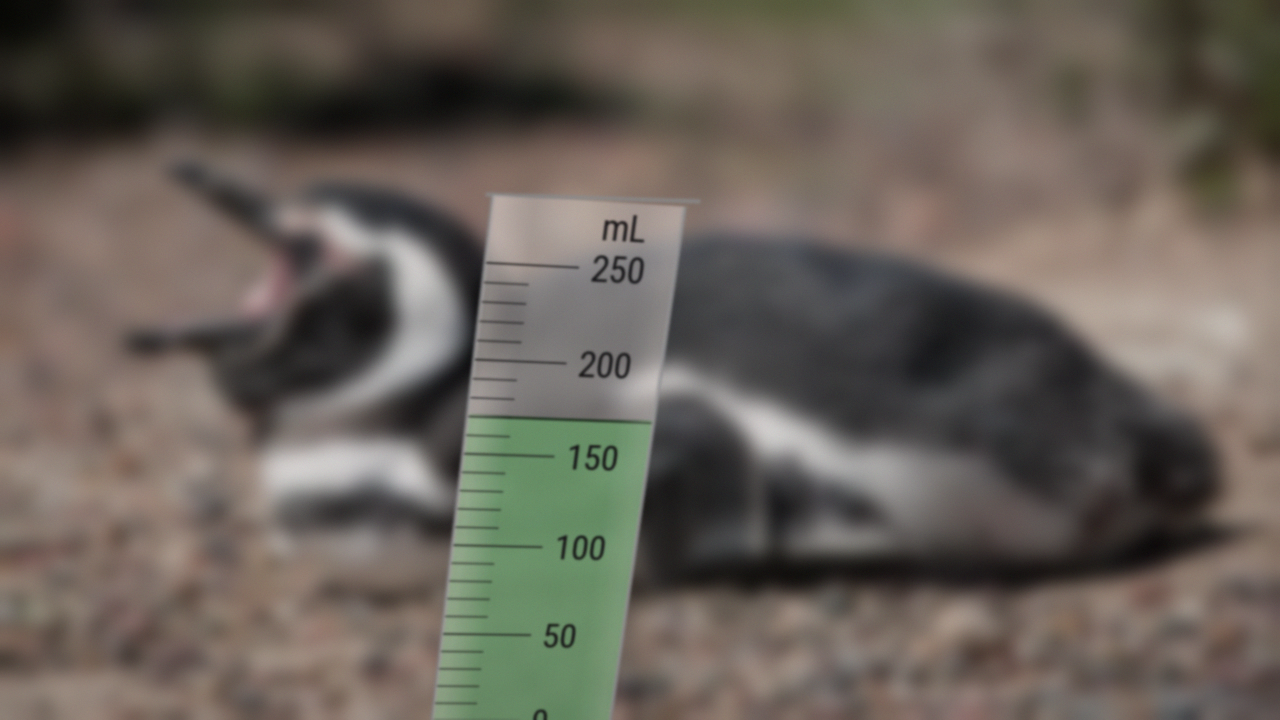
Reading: 170,mL
